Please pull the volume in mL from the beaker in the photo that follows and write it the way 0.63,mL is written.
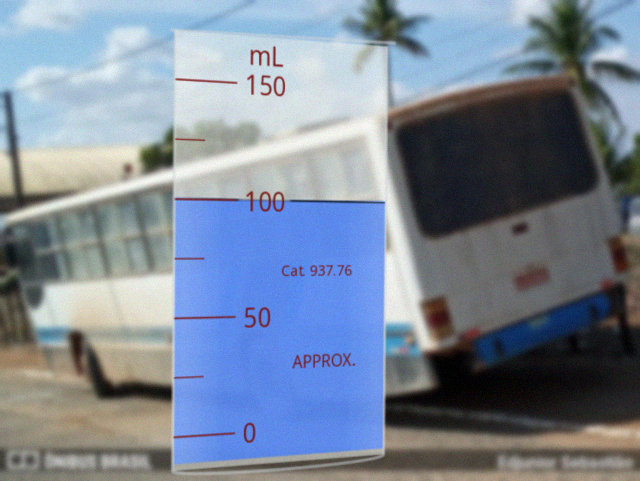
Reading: 100,mL
